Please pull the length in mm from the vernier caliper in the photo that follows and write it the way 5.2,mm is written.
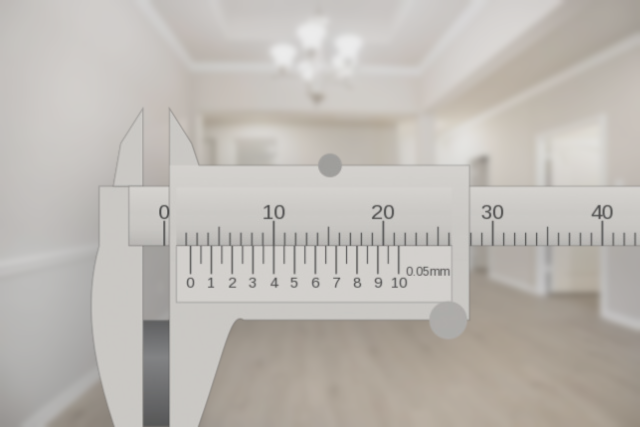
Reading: 2.4,mm
